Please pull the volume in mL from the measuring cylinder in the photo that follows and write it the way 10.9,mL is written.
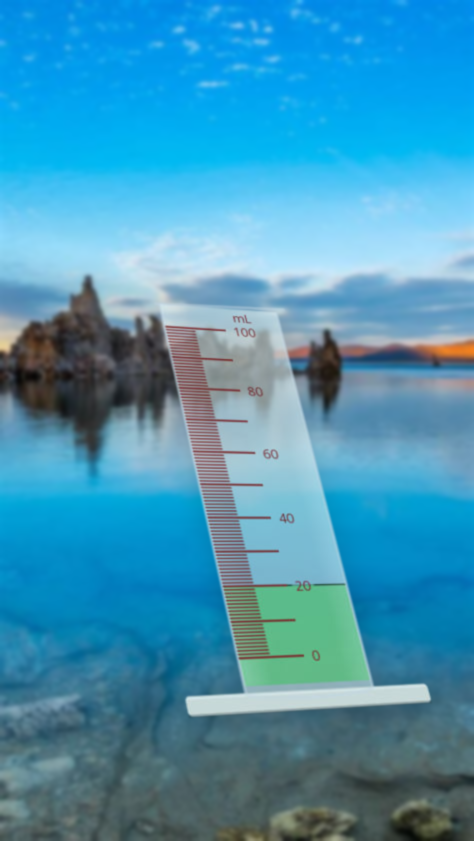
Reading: 20,mL
